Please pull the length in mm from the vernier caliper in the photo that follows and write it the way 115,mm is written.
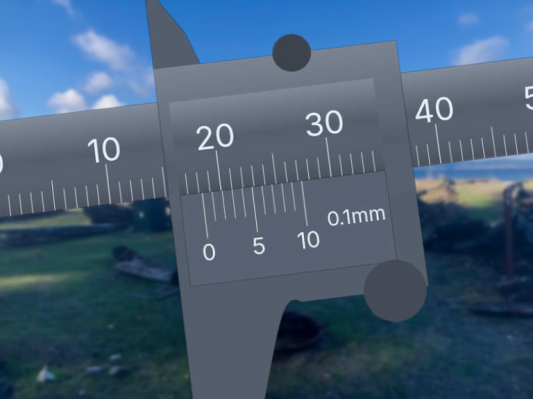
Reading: 18.3,mm
